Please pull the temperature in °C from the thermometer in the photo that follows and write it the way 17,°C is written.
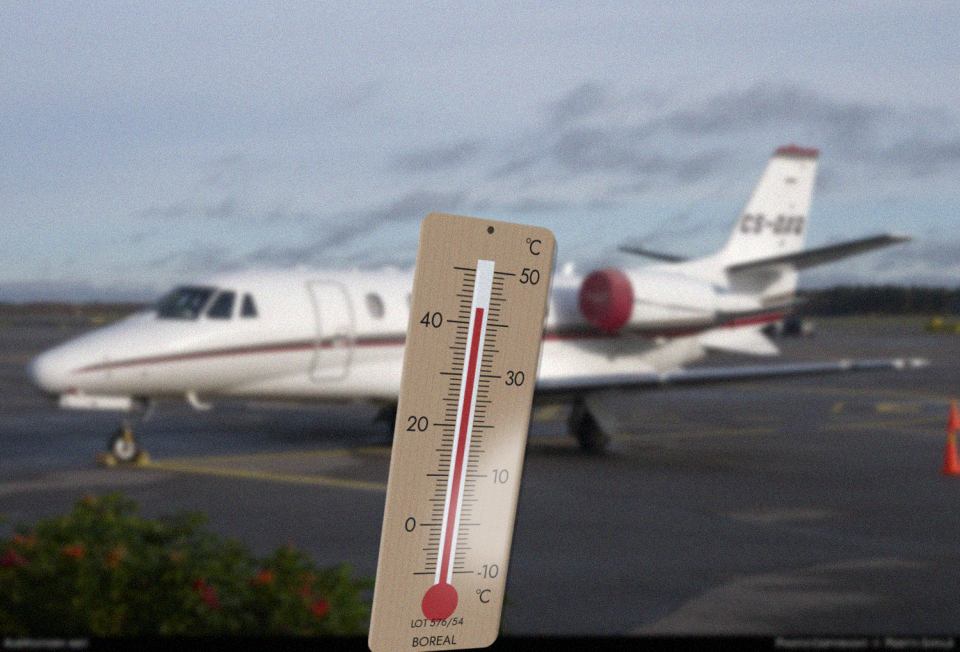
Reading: 43,°C
